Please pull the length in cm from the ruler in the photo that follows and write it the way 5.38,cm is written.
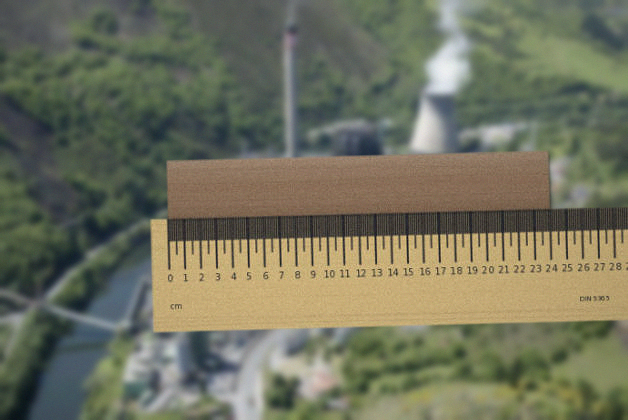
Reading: 24,cm
